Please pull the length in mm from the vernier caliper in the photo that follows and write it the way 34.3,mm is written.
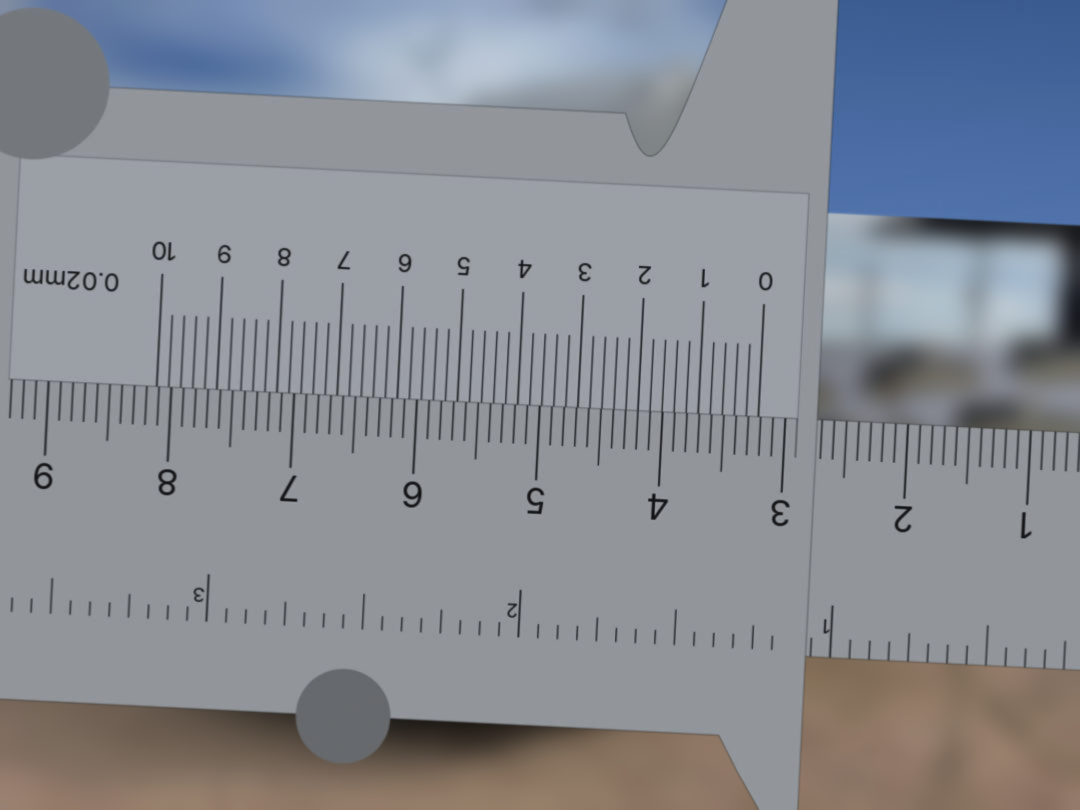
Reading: 32.2,mm
